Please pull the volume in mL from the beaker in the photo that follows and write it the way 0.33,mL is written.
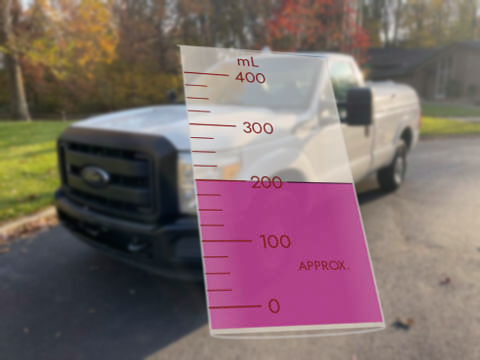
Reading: 200,mL
